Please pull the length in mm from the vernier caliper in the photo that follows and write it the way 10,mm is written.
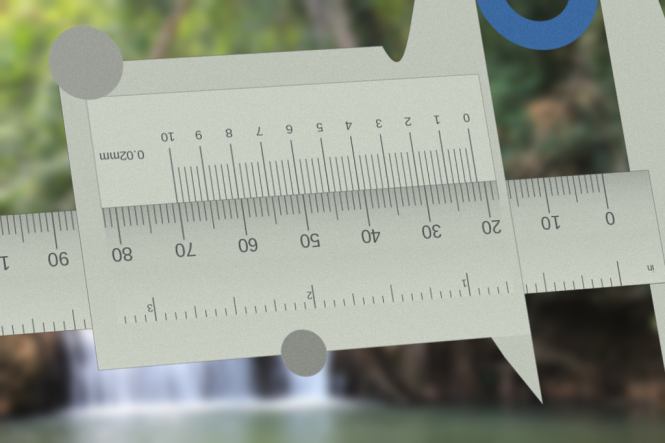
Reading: 21.2,mm
